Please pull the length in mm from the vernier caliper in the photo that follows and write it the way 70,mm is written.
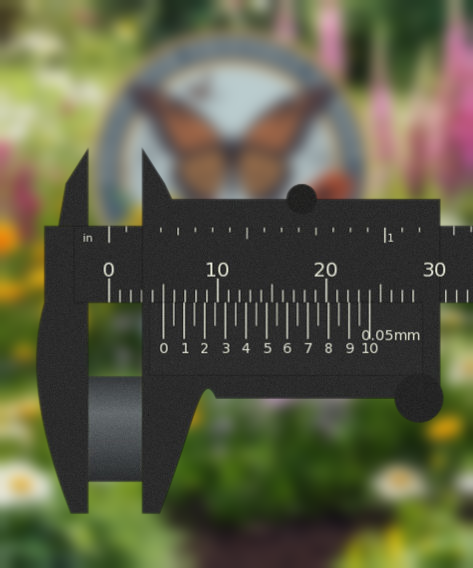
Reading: 5.0,mm
